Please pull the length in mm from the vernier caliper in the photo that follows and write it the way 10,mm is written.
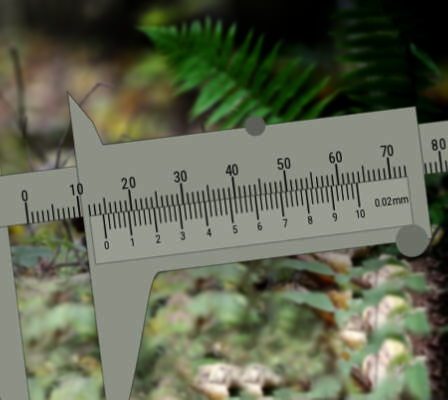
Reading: 14.5,mm
